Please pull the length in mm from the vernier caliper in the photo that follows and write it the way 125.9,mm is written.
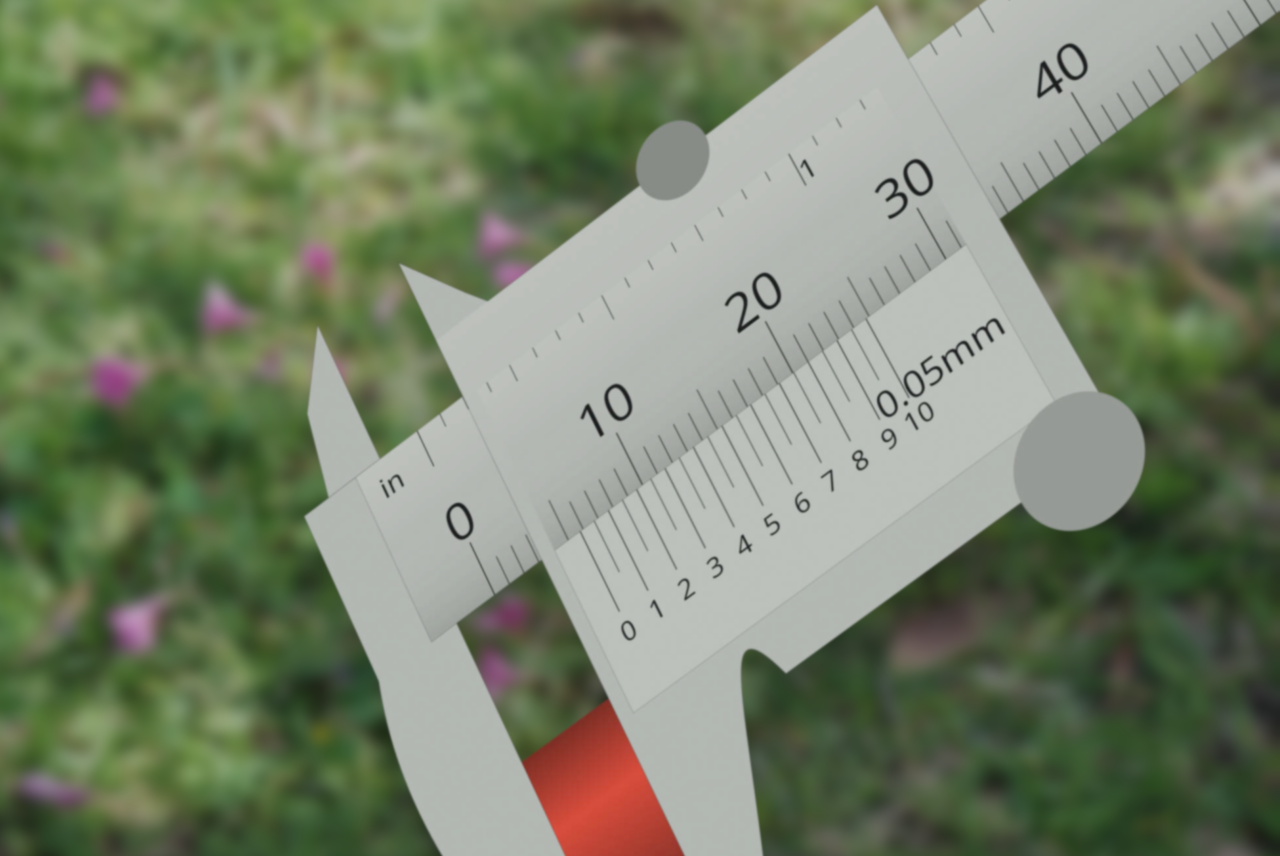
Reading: 5.8,mm
